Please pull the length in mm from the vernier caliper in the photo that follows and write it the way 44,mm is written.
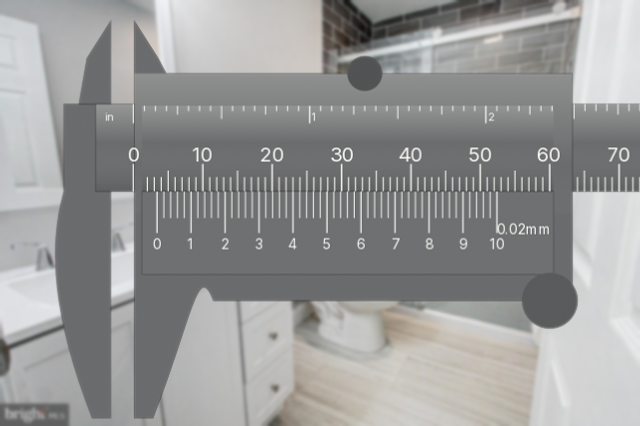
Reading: 3.4,mm
